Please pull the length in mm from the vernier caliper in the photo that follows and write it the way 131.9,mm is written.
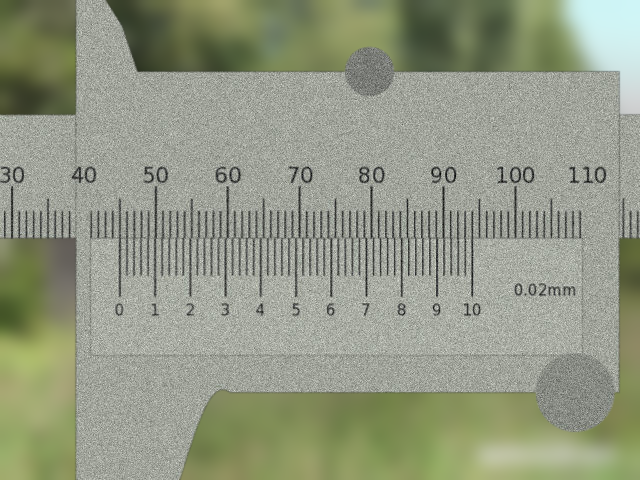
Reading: 45.0,mm
